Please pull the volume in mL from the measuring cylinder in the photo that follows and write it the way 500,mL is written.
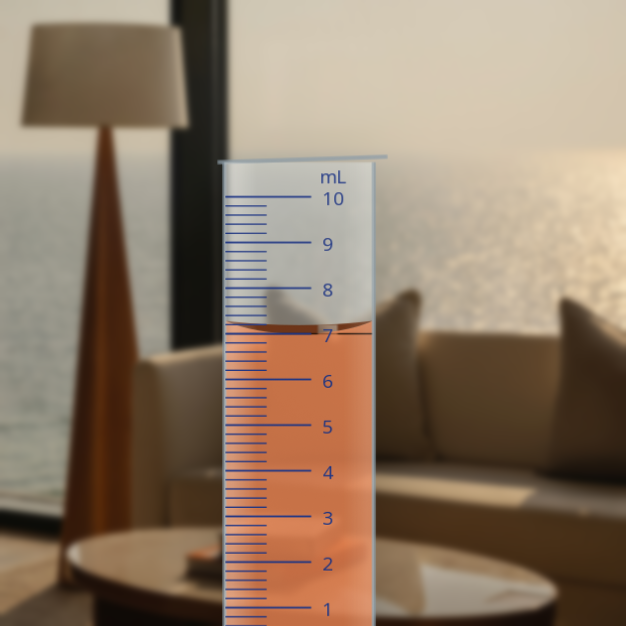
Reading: 7,mL
